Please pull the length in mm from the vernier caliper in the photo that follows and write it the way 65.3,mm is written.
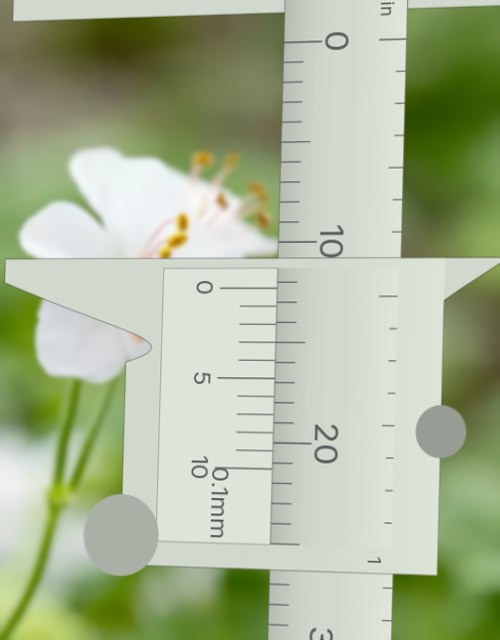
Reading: 12.3,mm
